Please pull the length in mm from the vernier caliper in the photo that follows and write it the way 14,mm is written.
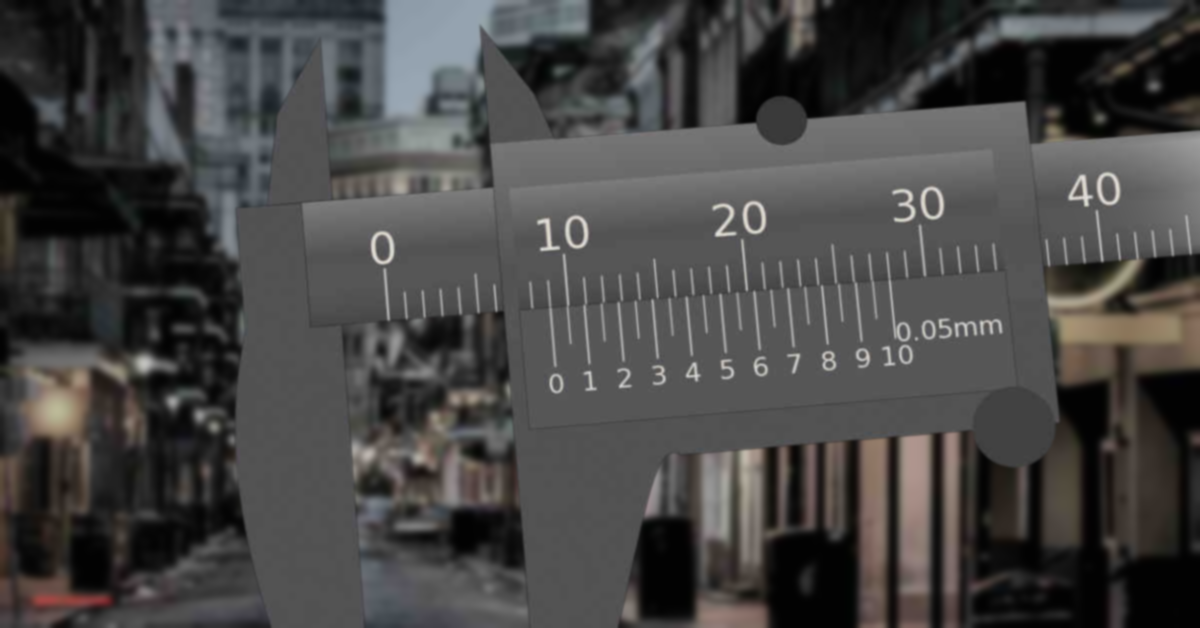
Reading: 9.0,mm
